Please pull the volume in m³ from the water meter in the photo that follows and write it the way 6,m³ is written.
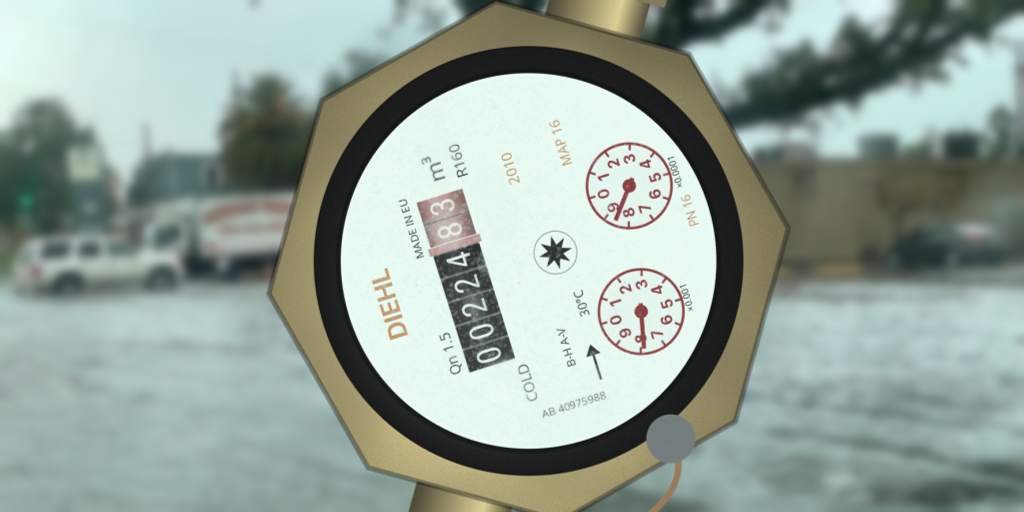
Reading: 224.8378,m³
